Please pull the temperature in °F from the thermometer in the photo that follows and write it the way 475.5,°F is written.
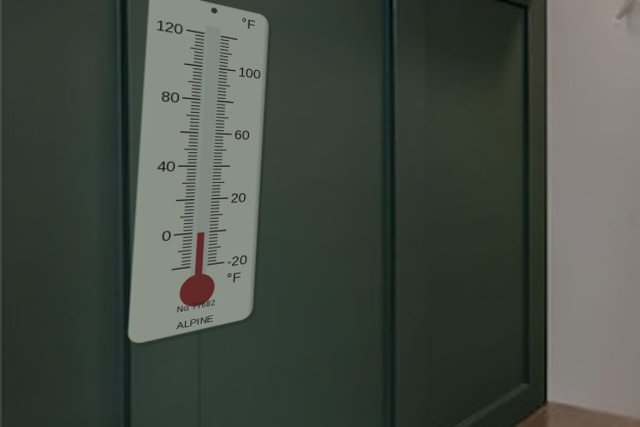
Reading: 0,°F
